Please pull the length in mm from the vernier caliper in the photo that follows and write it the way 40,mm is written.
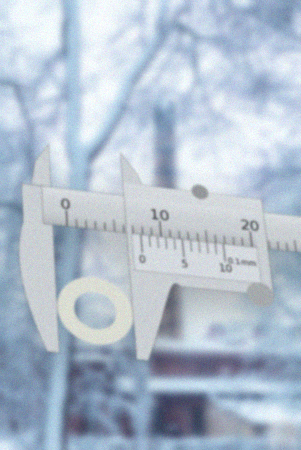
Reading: 7.8,mm
